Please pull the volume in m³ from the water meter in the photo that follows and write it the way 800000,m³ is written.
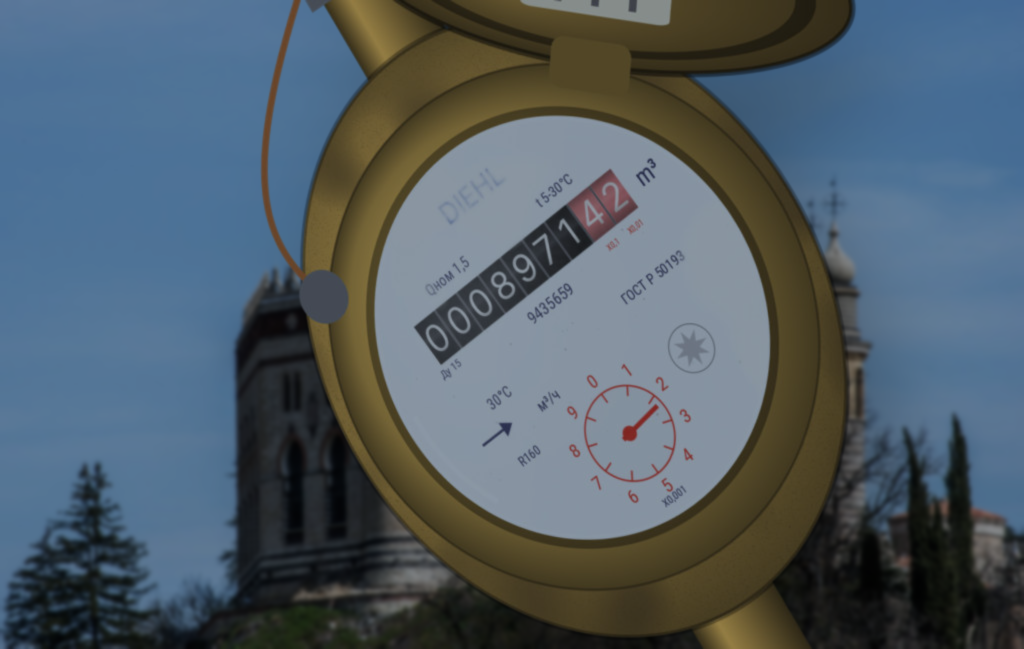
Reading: 8971.422,m³
